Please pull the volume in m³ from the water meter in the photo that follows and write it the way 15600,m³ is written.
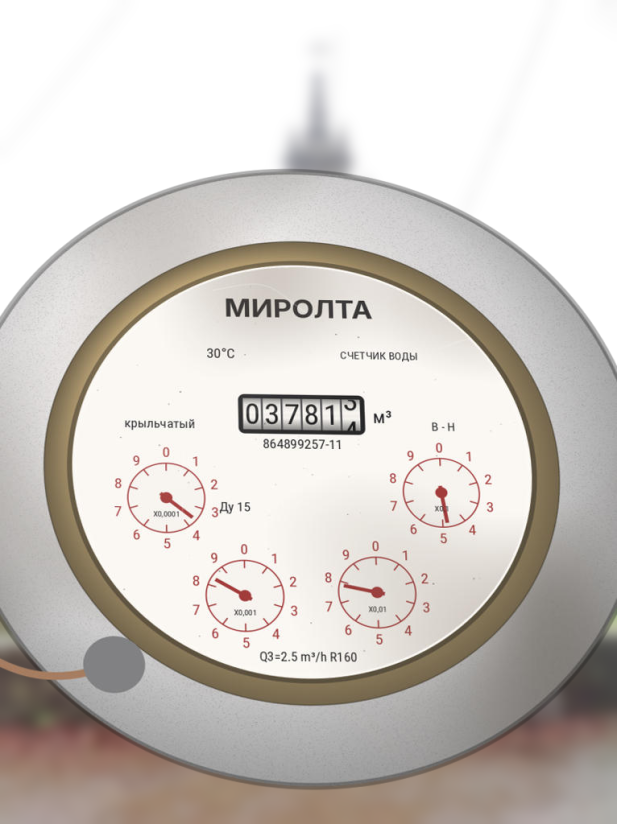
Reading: 37813.4783,m³
